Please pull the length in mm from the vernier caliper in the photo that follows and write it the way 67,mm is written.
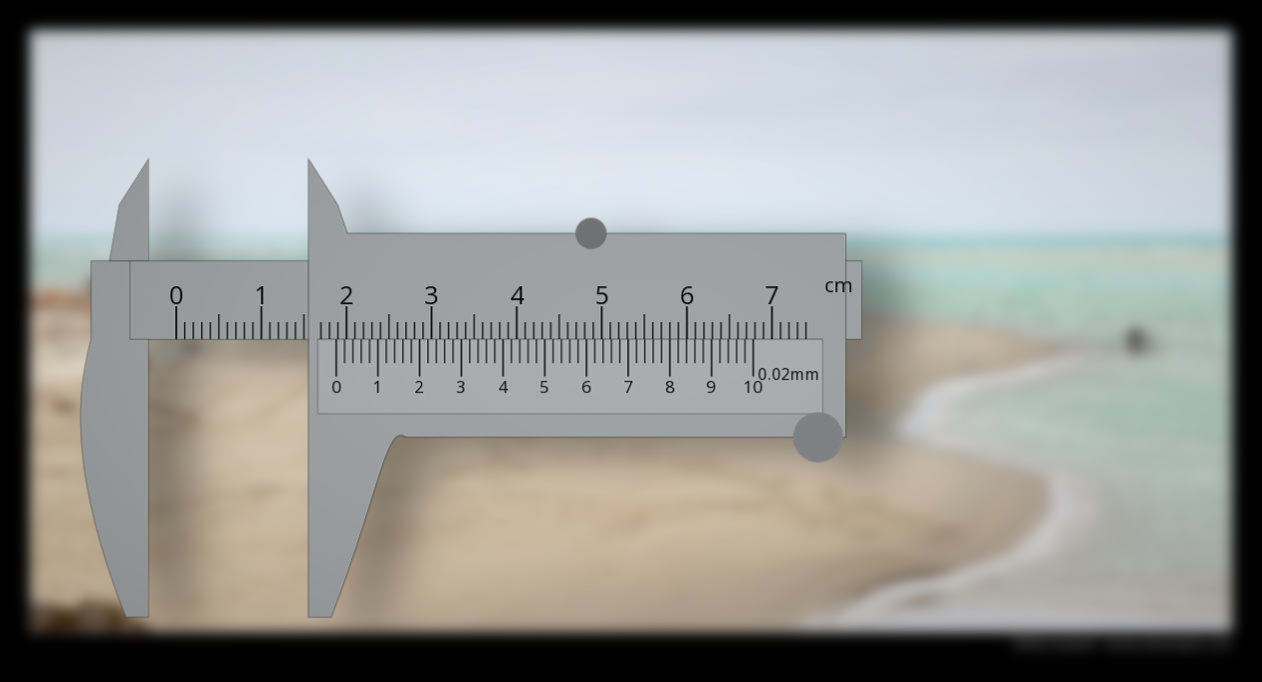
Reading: 18.8,mm
